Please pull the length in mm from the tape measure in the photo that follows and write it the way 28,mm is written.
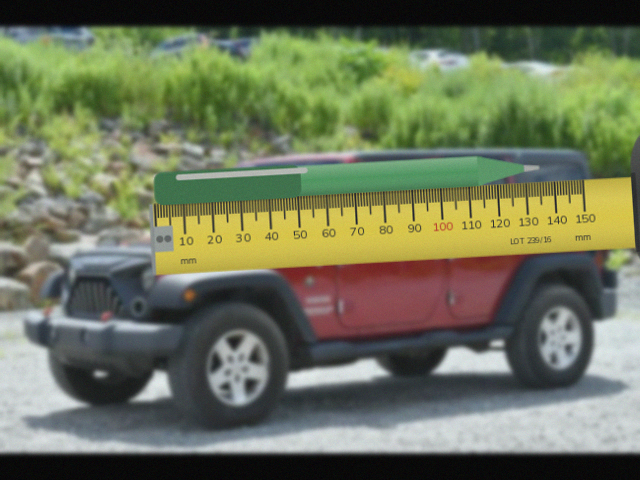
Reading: 135,mm
